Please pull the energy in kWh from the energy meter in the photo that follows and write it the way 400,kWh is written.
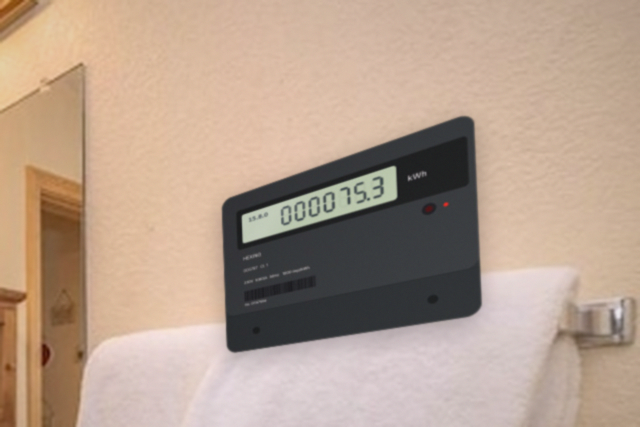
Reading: 75.3,kWh
